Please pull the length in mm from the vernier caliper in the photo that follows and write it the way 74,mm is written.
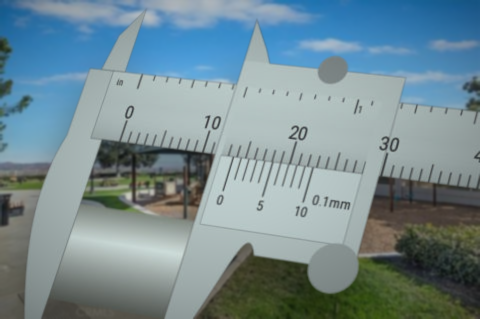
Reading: 13.6,mm
